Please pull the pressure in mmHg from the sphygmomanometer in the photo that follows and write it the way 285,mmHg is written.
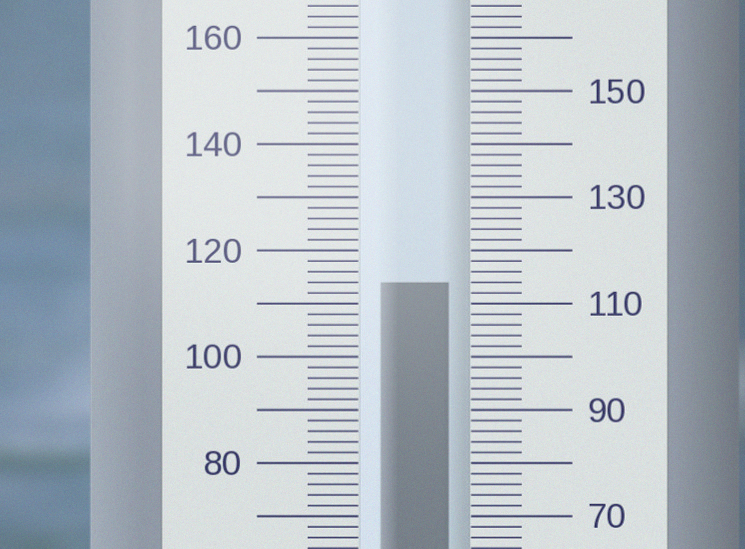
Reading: 114,mmHg
